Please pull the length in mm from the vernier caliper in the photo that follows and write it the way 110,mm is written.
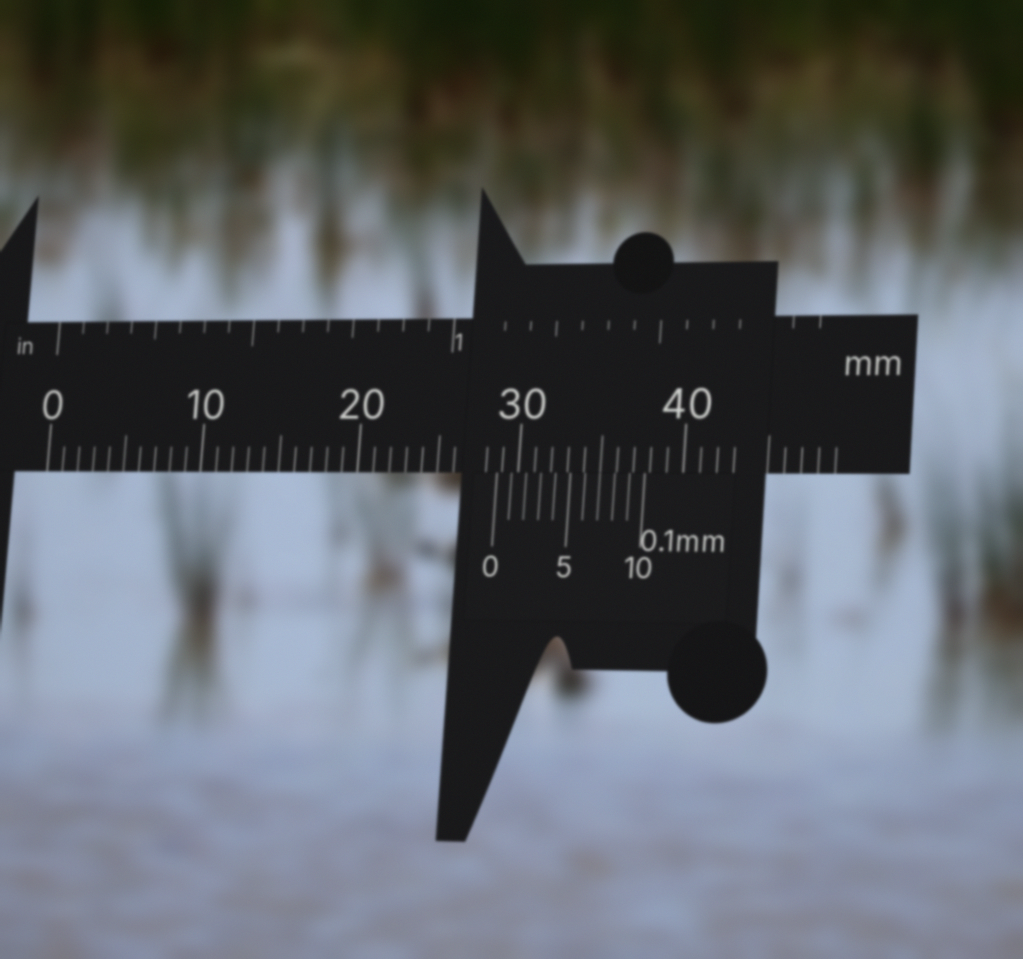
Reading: 28.7,mm
